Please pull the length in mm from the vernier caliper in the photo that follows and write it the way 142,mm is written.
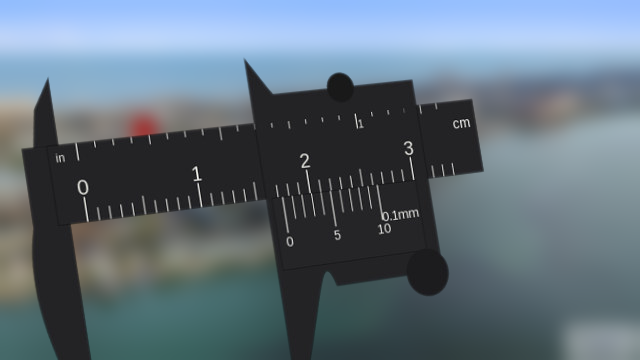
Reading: 17.4,mm
